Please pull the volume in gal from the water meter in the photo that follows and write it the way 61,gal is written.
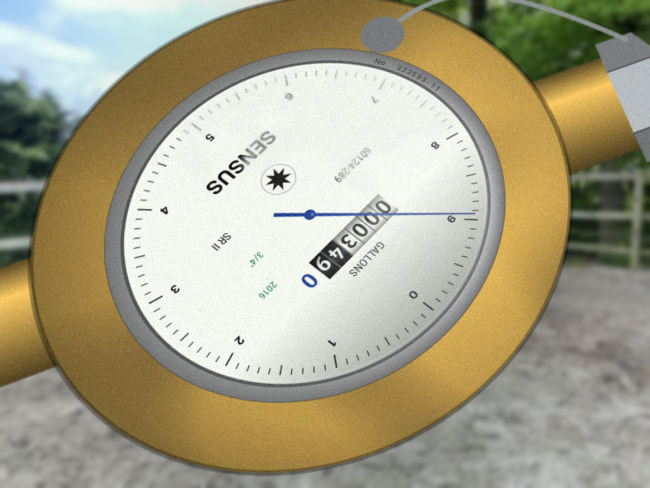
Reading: 3488.9,gal
